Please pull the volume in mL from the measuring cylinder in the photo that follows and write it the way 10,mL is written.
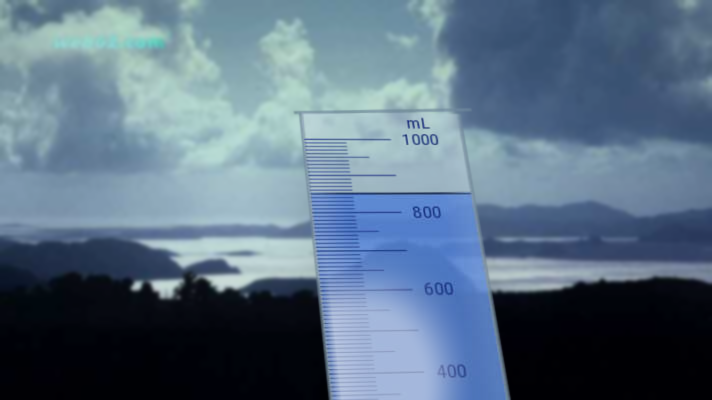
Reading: 850,mL
